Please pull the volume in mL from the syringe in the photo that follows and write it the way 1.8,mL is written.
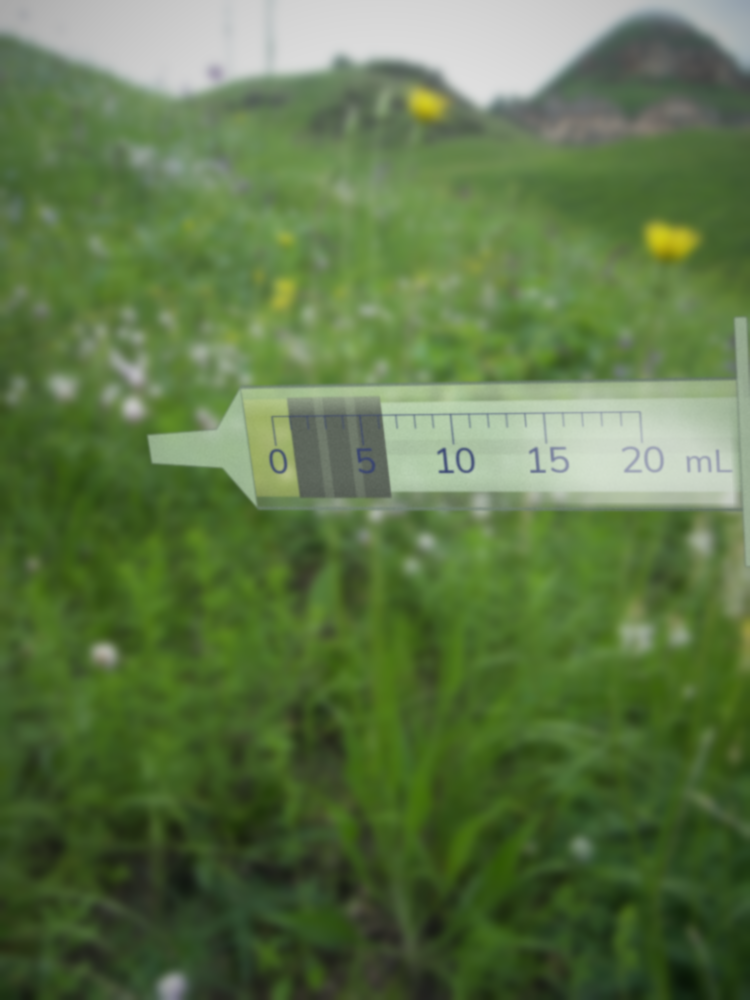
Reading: 1,mL
